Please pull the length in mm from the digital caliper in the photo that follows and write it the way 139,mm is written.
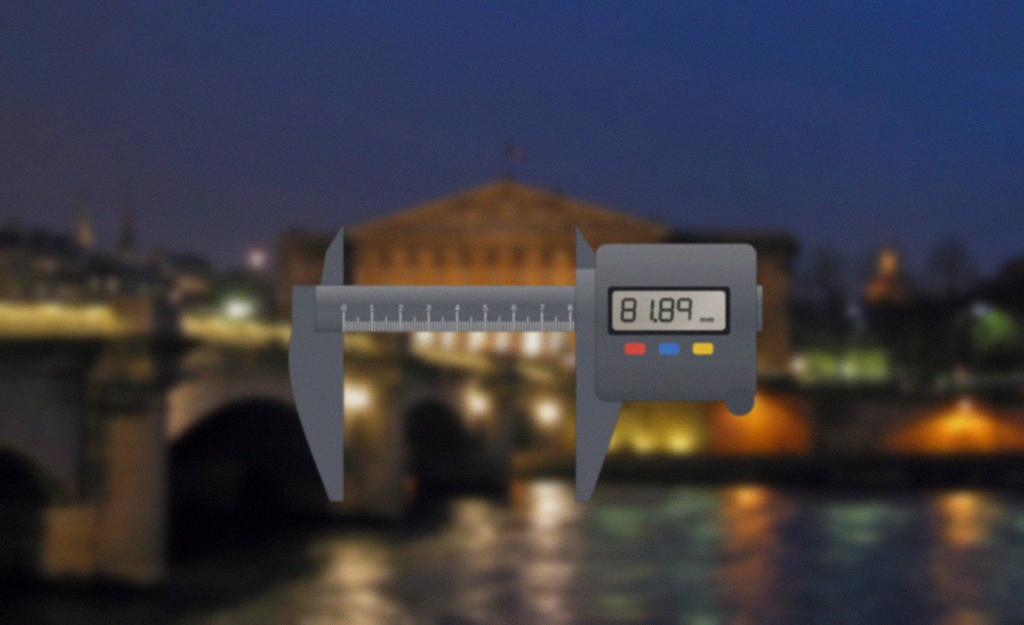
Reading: 81.89,mm
